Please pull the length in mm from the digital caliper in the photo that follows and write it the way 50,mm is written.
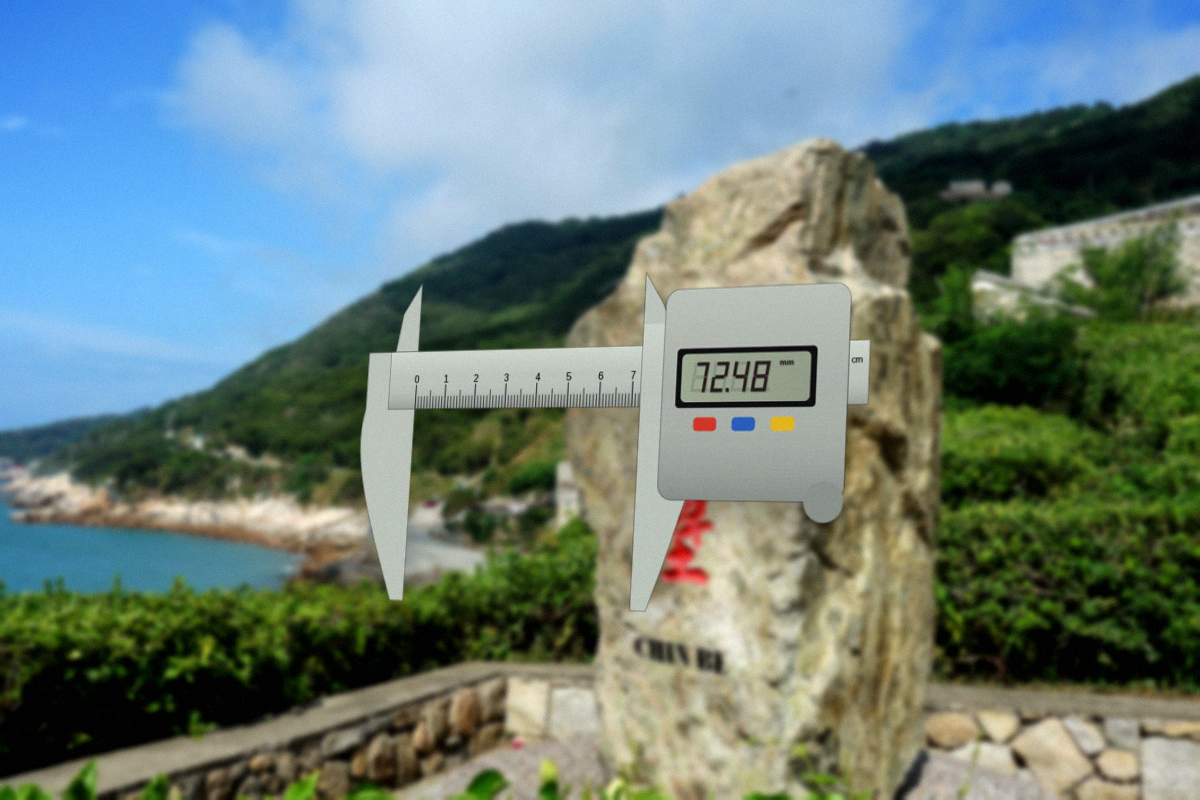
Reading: 72.48,mm
